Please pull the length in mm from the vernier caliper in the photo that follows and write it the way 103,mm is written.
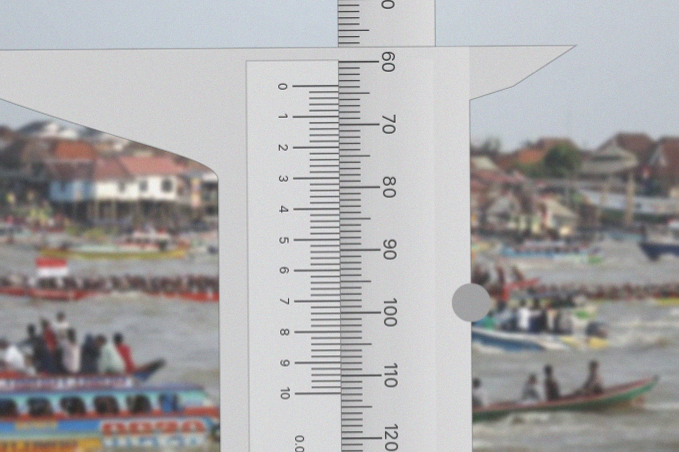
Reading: 63.8,mm
